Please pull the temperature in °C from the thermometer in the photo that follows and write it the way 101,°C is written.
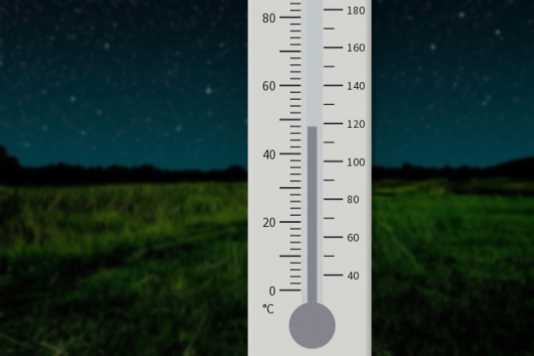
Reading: 48,°C
